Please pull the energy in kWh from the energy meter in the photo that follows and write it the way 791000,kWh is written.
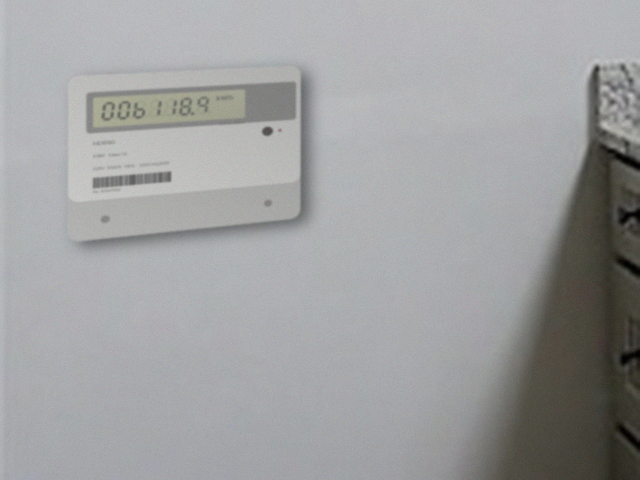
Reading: 6118.9,kWh
